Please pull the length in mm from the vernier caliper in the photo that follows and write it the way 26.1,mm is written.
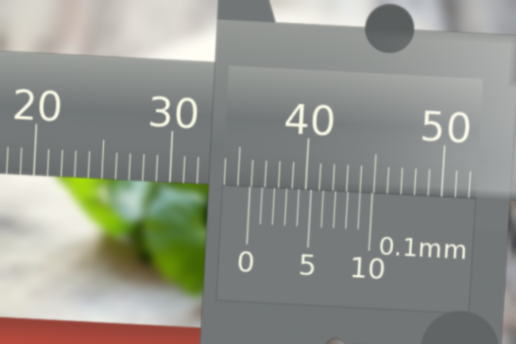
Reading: 35.9,mm
